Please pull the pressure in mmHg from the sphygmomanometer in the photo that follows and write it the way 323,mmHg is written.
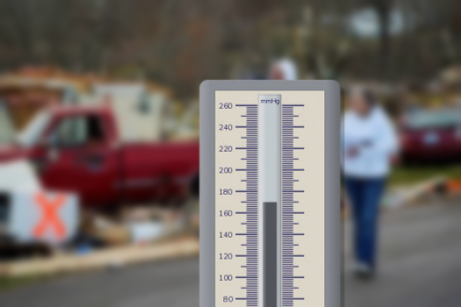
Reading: 170,mmHg
